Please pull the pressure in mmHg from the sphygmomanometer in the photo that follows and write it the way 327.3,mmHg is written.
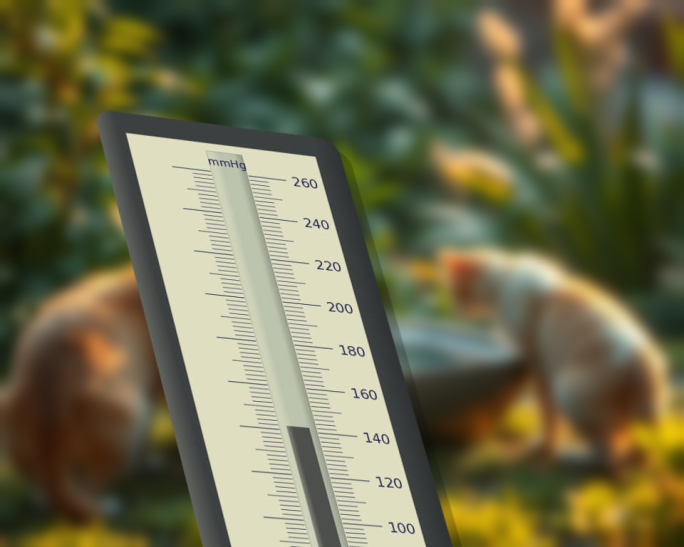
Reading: 142,mmHg
